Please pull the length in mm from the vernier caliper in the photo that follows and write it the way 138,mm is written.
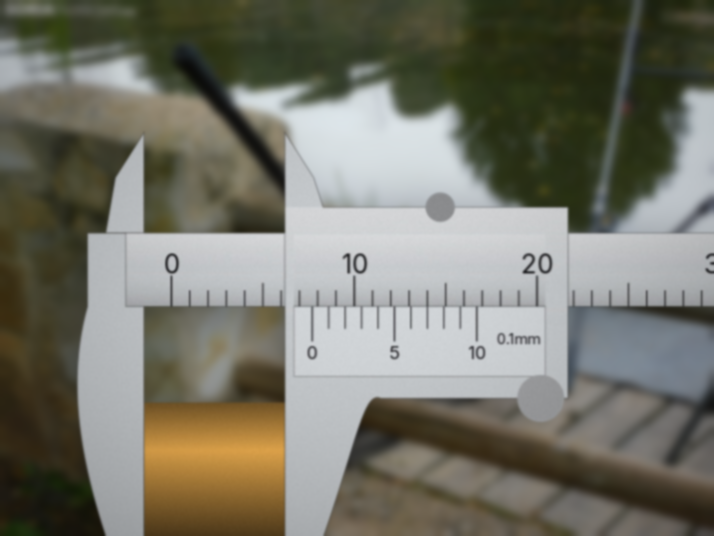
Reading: 7.7,mm
